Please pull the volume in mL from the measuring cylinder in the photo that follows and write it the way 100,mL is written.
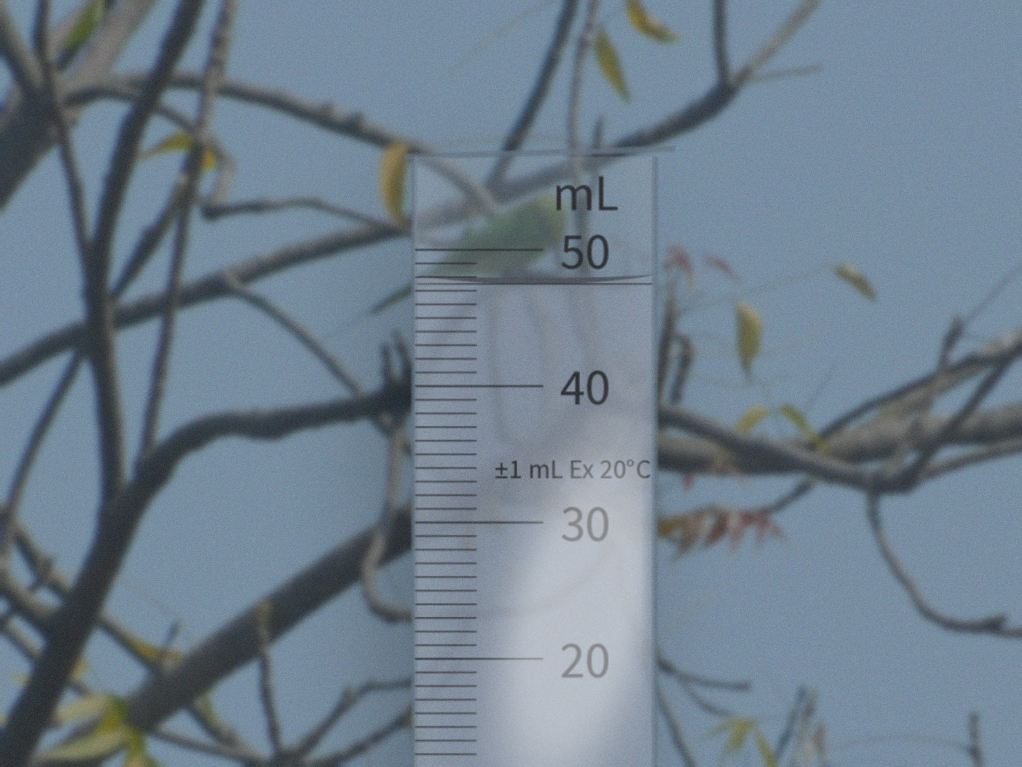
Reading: 47.5,mL
